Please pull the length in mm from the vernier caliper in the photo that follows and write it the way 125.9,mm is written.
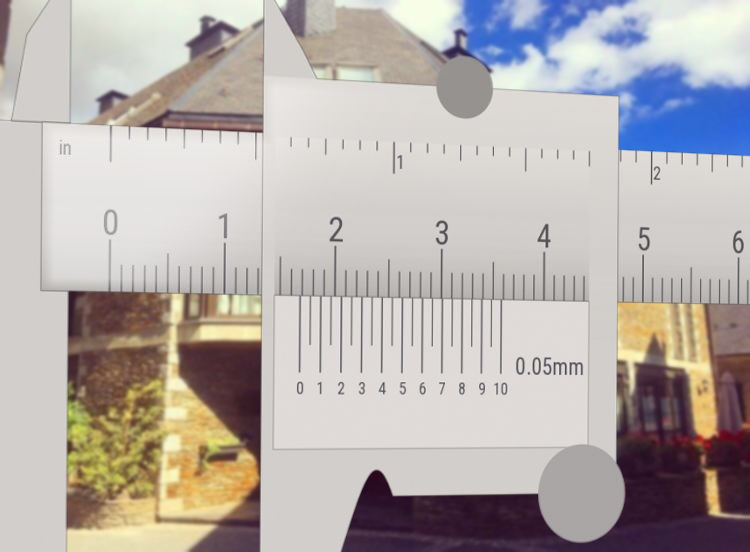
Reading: 16.8,mm
